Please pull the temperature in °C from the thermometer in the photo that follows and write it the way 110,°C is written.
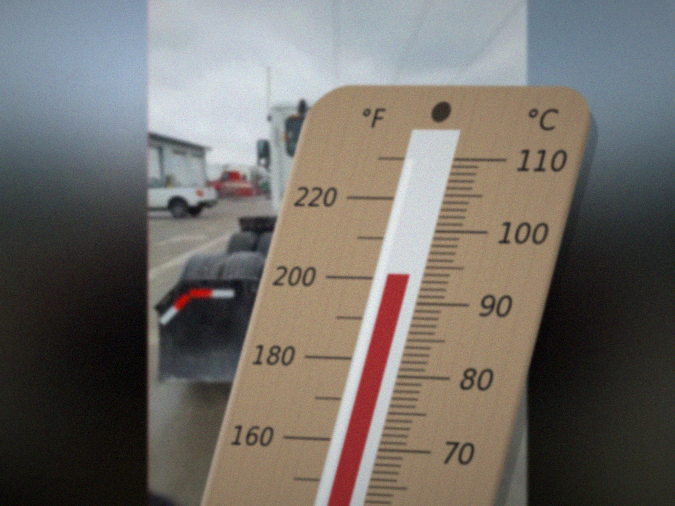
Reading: 94,°C
